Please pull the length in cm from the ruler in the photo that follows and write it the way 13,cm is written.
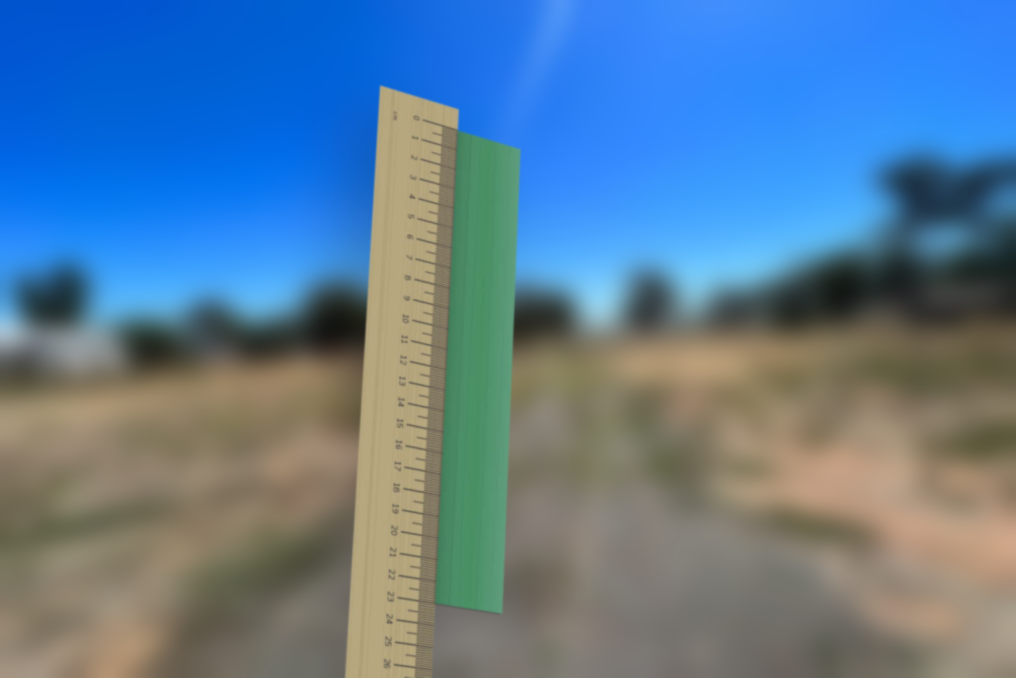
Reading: 23,cm
